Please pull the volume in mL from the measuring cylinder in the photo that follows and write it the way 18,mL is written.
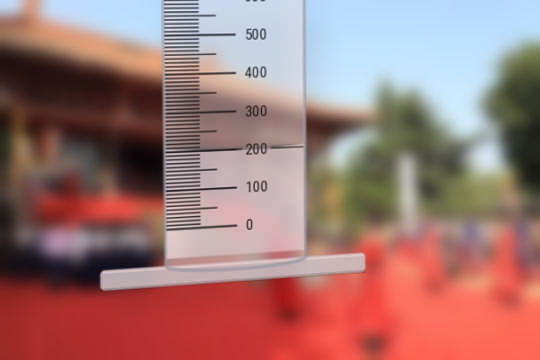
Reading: 200,mL
